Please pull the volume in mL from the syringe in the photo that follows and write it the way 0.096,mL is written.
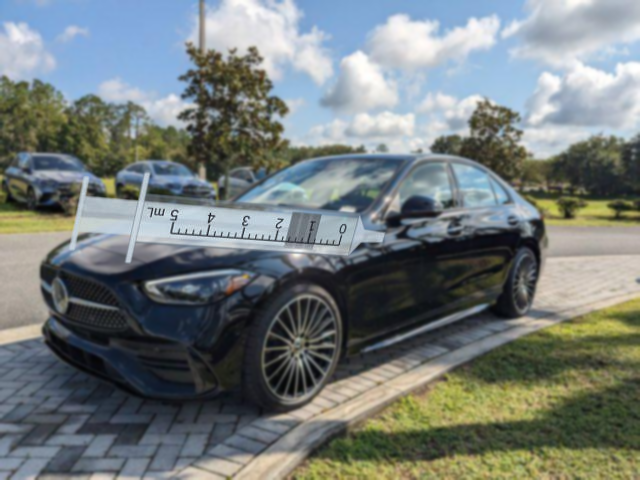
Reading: 0.8,mL
